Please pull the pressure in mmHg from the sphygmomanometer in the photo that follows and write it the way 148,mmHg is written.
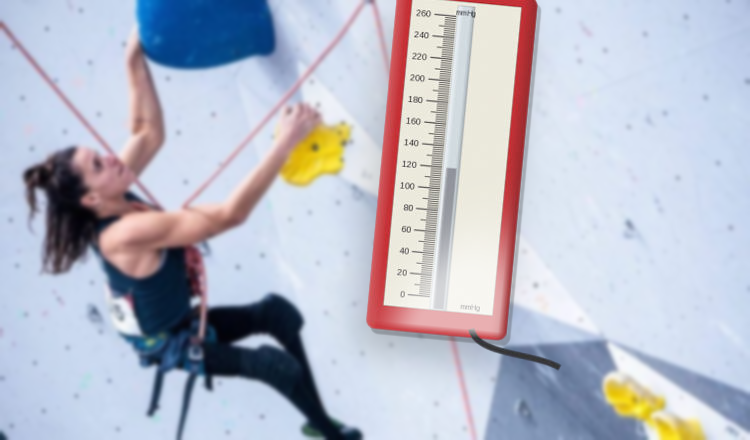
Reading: 120,mmHg
